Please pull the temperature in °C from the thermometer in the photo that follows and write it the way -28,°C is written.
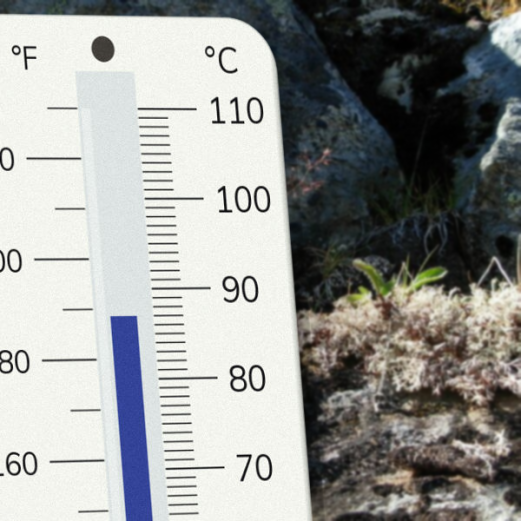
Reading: 87,°C
